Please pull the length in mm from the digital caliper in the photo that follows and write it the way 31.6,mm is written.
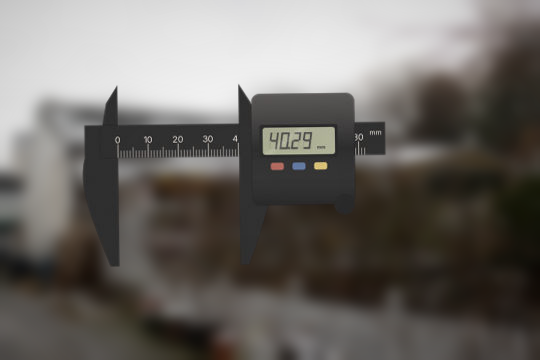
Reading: 40.29,mm
